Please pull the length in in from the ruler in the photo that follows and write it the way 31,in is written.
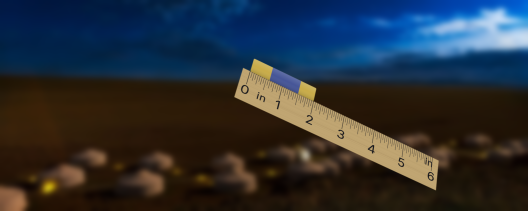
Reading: 2,in
